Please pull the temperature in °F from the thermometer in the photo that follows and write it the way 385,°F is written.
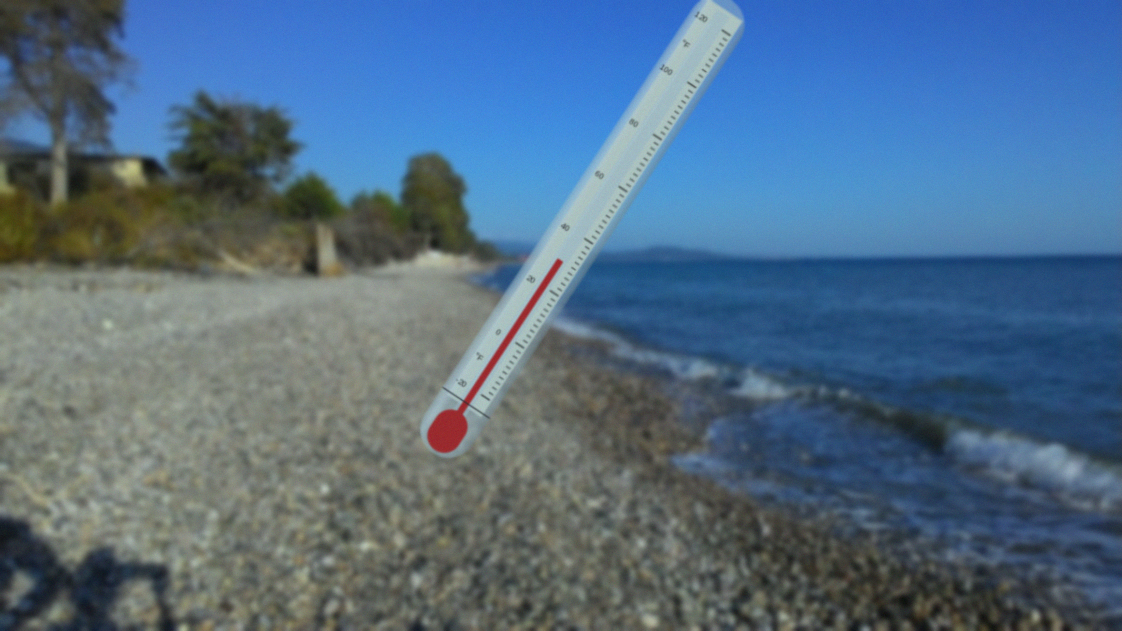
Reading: 30,°F
